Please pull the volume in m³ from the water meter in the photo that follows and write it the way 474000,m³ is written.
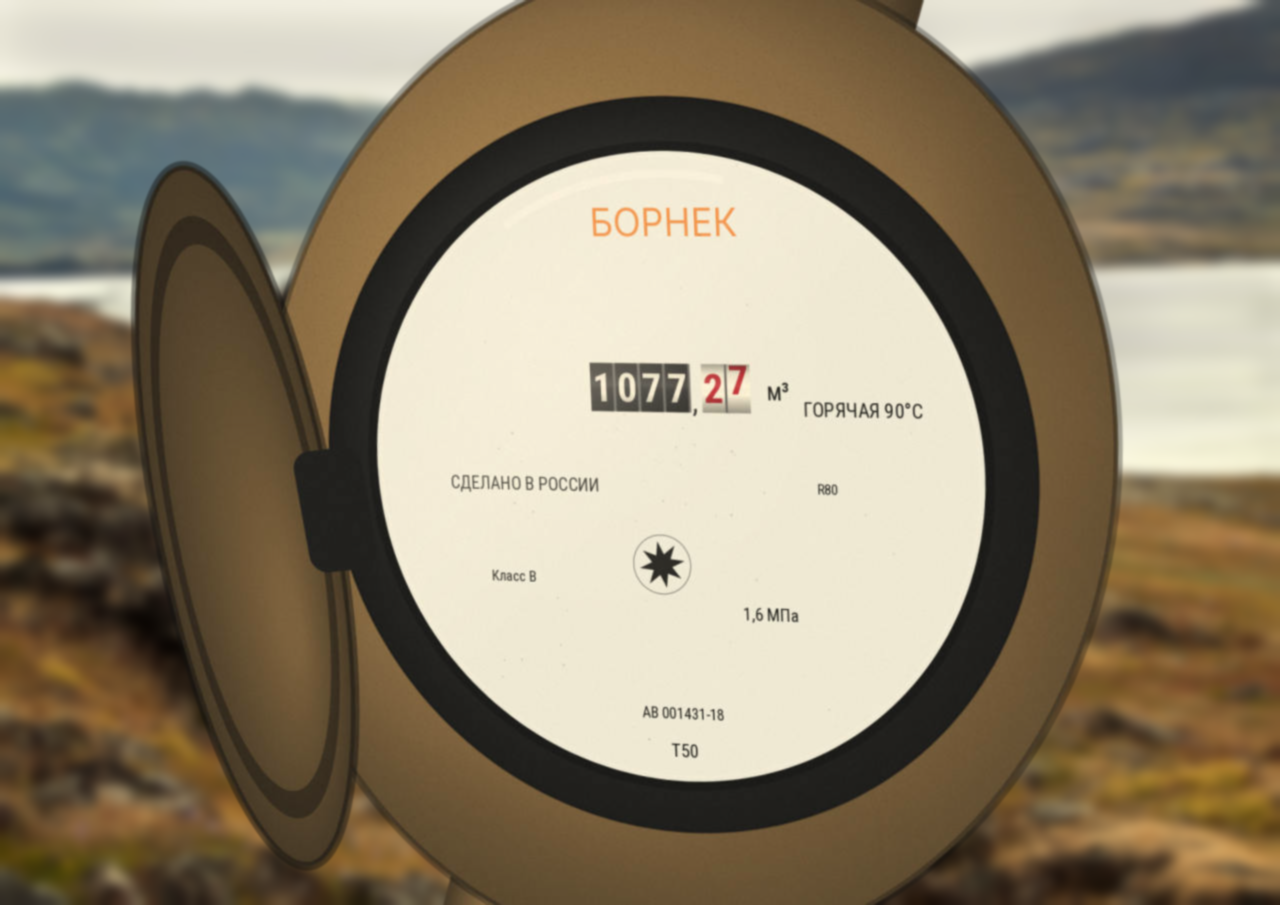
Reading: 1077.27,m³
